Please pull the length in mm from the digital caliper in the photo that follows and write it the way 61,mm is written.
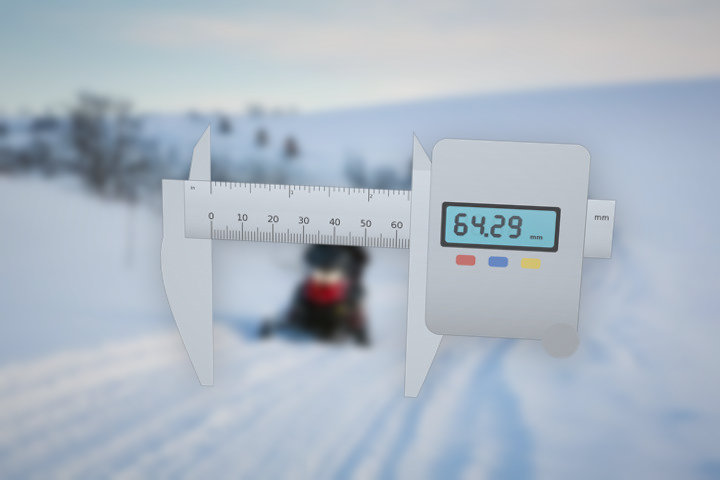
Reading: 64.29,mm
